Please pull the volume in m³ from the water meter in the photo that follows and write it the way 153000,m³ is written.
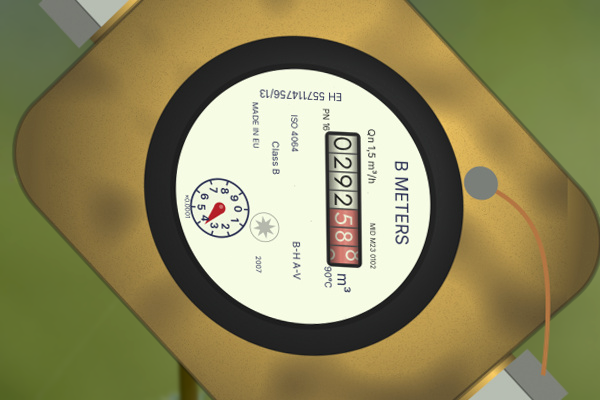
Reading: 292.5883,m³
